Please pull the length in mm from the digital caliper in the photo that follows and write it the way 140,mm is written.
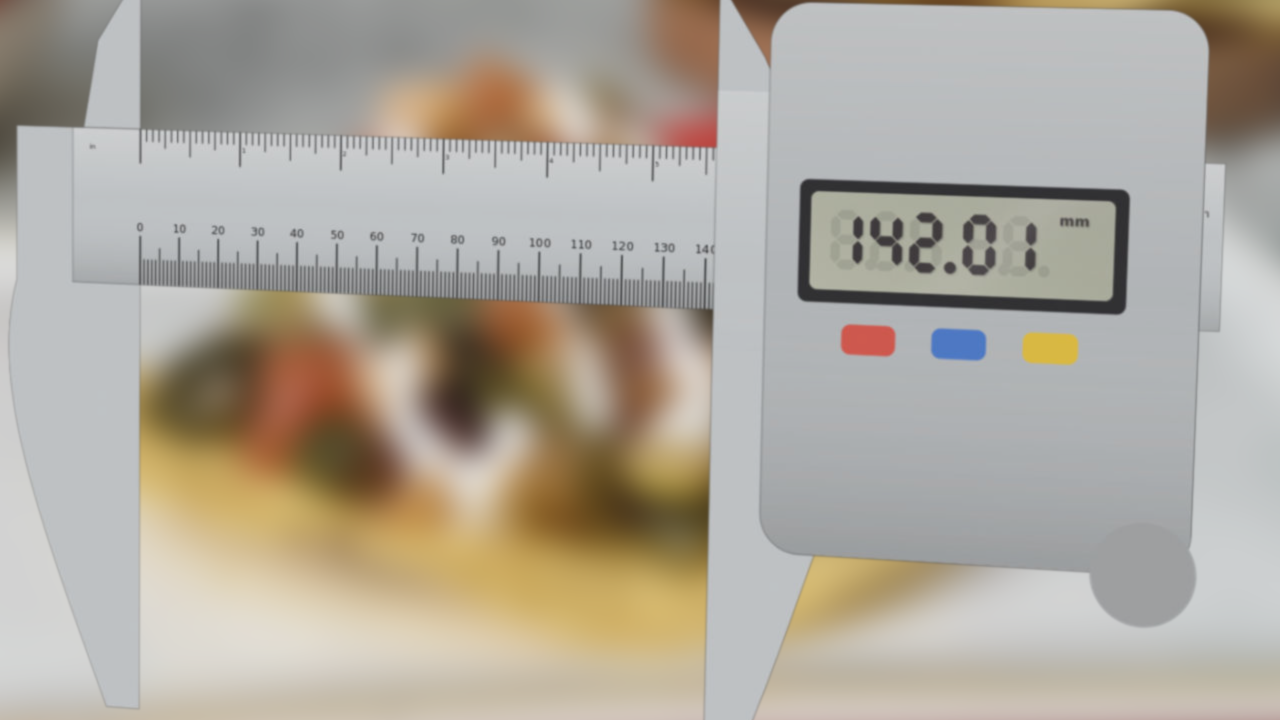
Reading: 142.01,mm
